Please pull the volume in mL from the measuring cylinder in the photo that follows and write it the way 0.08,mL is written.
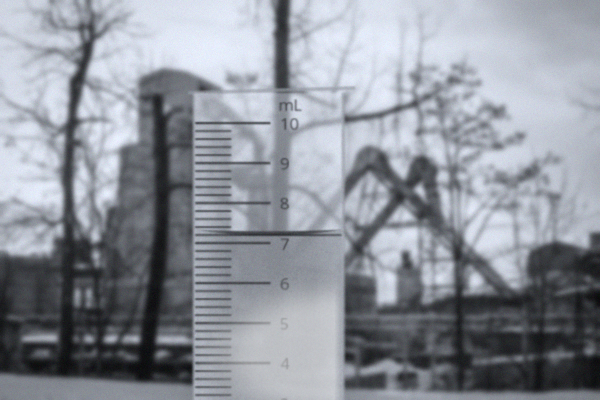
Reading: 7.2,mL
